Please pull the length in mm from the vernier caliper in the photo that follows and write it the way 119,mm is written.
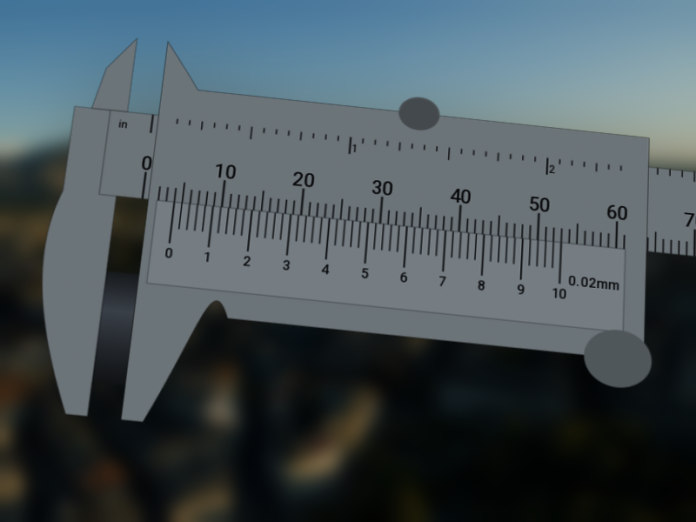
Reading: 4.0,mm
